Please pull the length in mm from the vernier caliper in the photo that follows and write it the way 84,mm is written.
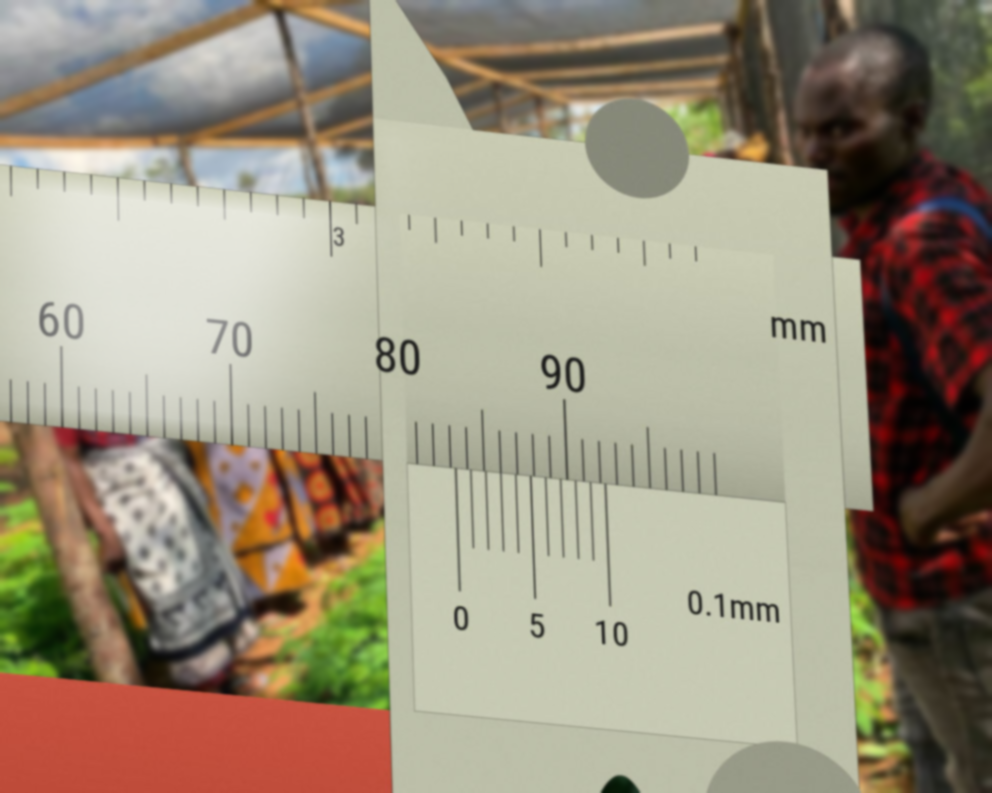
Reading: 83.3,mm
